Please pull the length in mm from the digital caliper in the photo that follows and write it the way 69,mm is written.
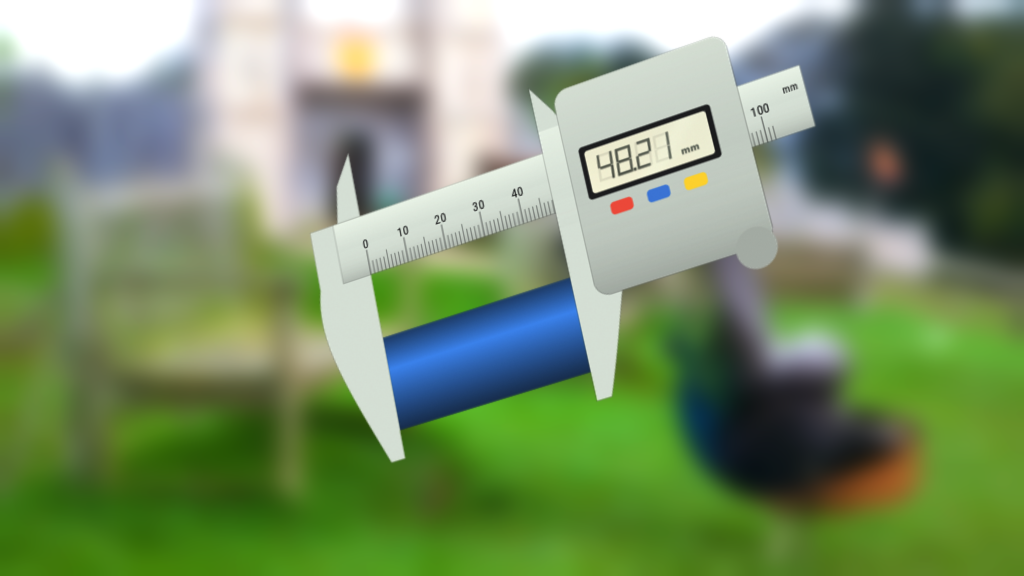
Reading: 48.21,mm
